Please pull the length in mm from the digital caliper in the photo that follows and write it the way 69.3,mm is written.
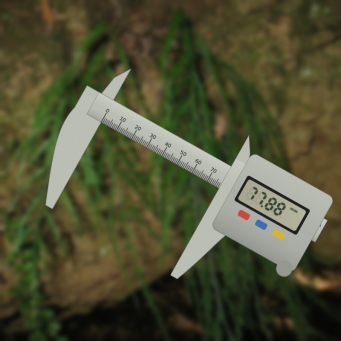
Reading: 77.88,mm
